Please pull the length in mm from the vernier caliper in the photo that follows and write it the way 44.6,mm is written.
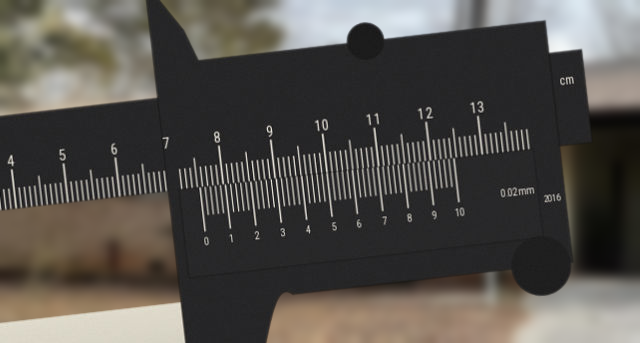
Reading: 75.5,mm
